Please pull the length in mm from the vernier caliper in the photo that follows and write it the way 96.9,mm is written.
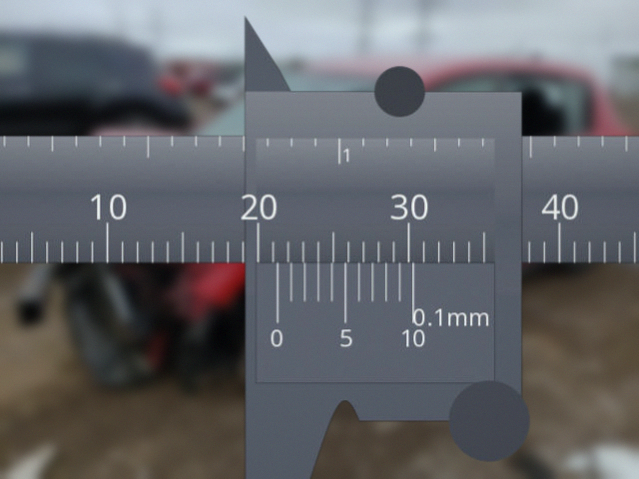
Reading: 21.3,mm
